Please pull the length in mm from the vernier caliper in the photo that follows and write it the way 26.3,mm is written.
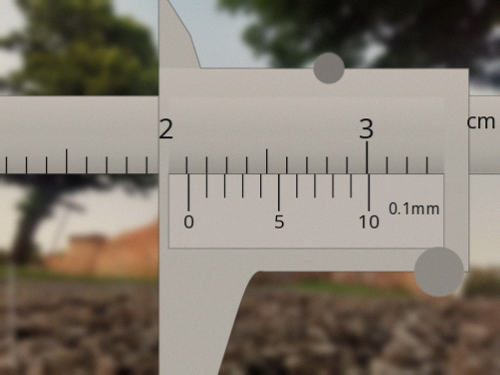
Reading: 21.1,mm
